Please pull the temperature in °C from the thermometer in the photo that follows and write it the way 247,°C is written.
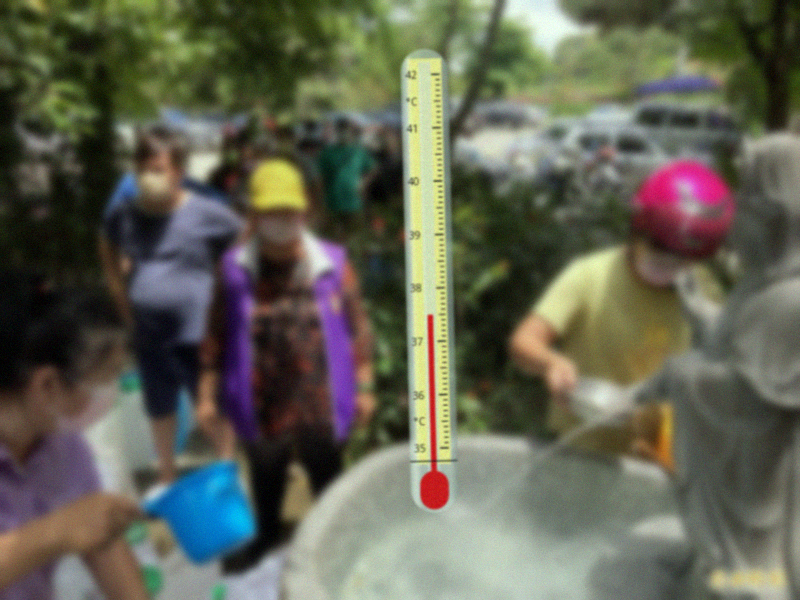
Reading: 37.5,°C
